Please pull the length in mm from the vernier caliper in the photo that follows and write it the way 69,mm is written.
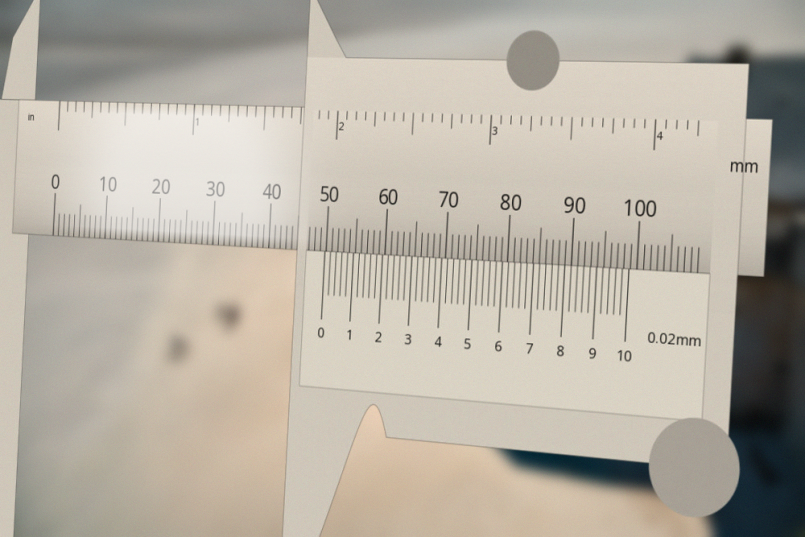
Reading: 49.8,mm
